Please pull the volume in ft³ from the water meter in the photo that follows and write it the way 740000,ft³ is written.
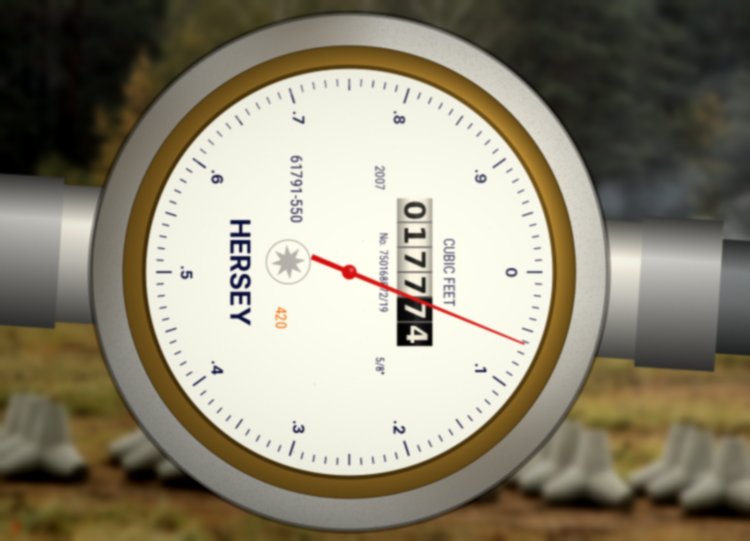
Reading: 17774.06,ft³
